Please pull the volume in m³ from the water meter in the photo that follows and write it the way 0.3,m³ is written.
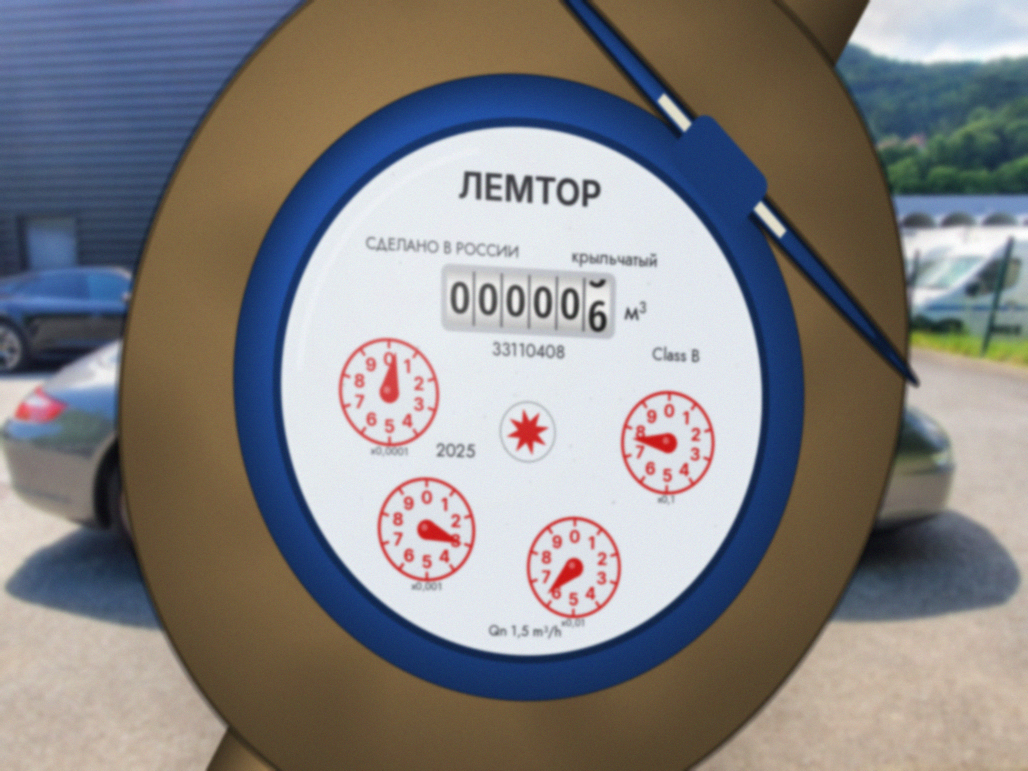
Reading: 5.7630,m³
